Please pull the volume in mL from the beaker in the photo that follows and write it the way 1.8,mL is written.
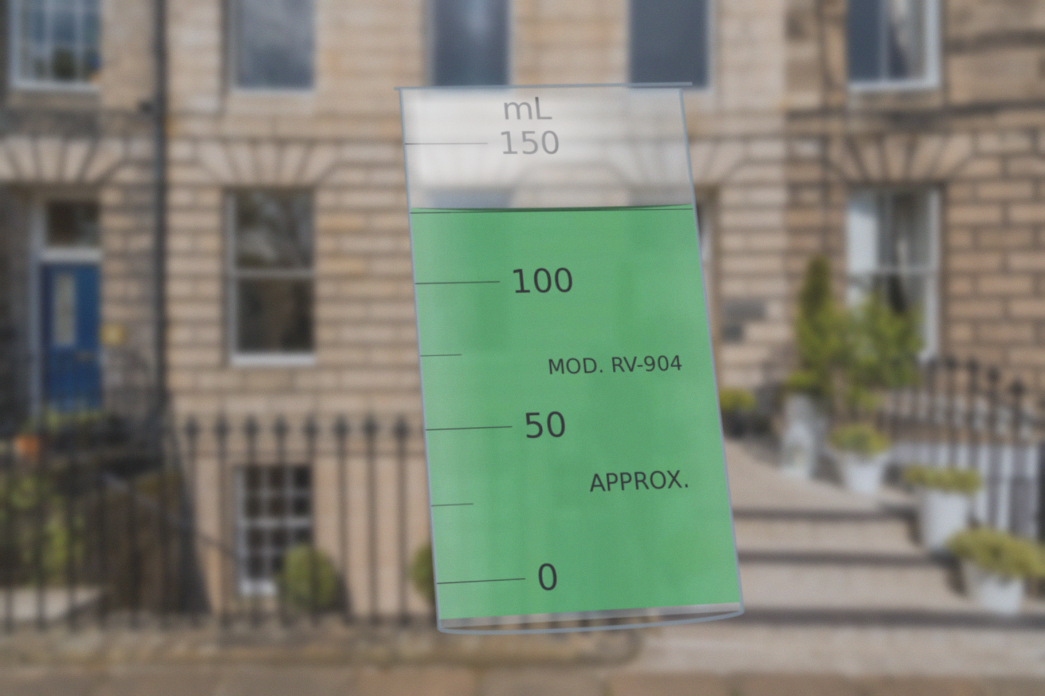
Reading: 125,mL
